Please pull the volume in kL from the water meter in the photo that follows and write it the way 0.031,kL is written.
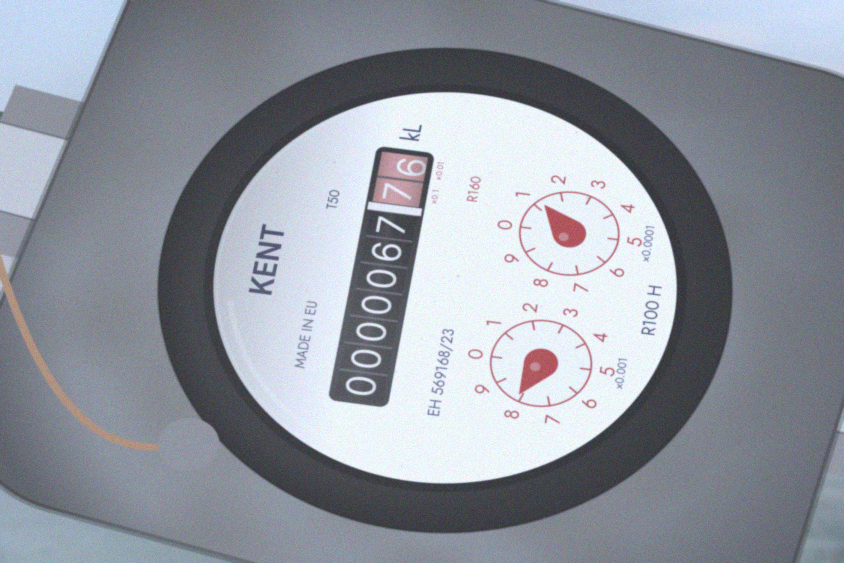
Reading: 67.7581,kL
